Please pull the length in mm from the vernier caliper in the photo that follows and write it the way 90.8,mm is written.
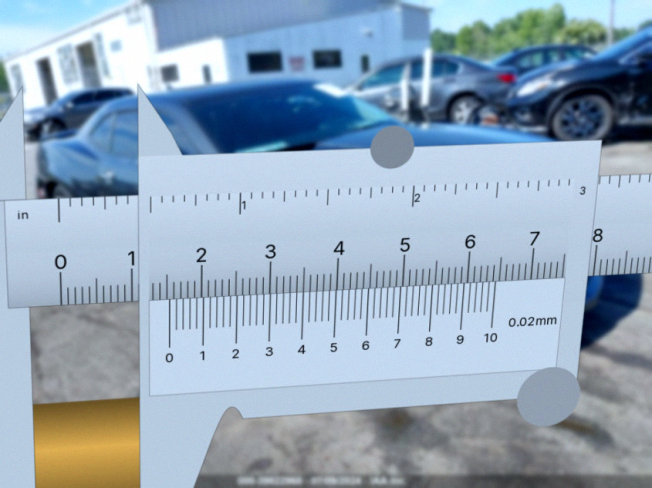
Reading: 15.4,mm
